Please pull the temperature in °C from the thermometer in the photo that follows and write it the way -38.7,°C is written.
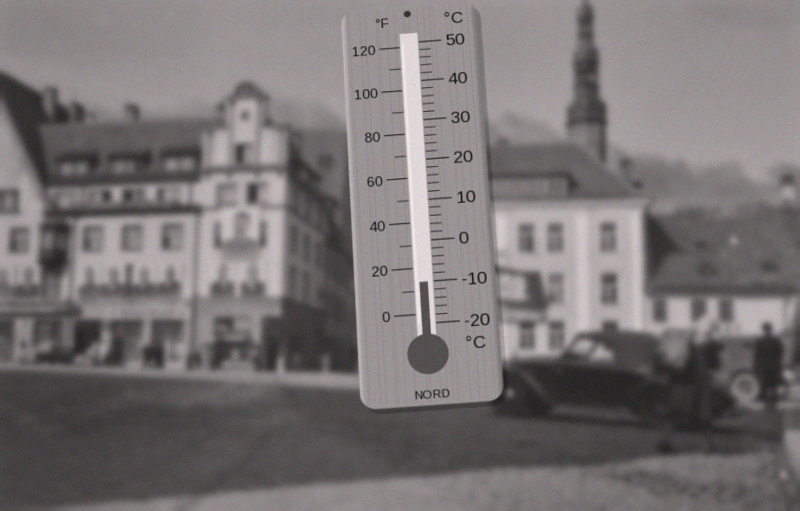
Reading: -10,°C
